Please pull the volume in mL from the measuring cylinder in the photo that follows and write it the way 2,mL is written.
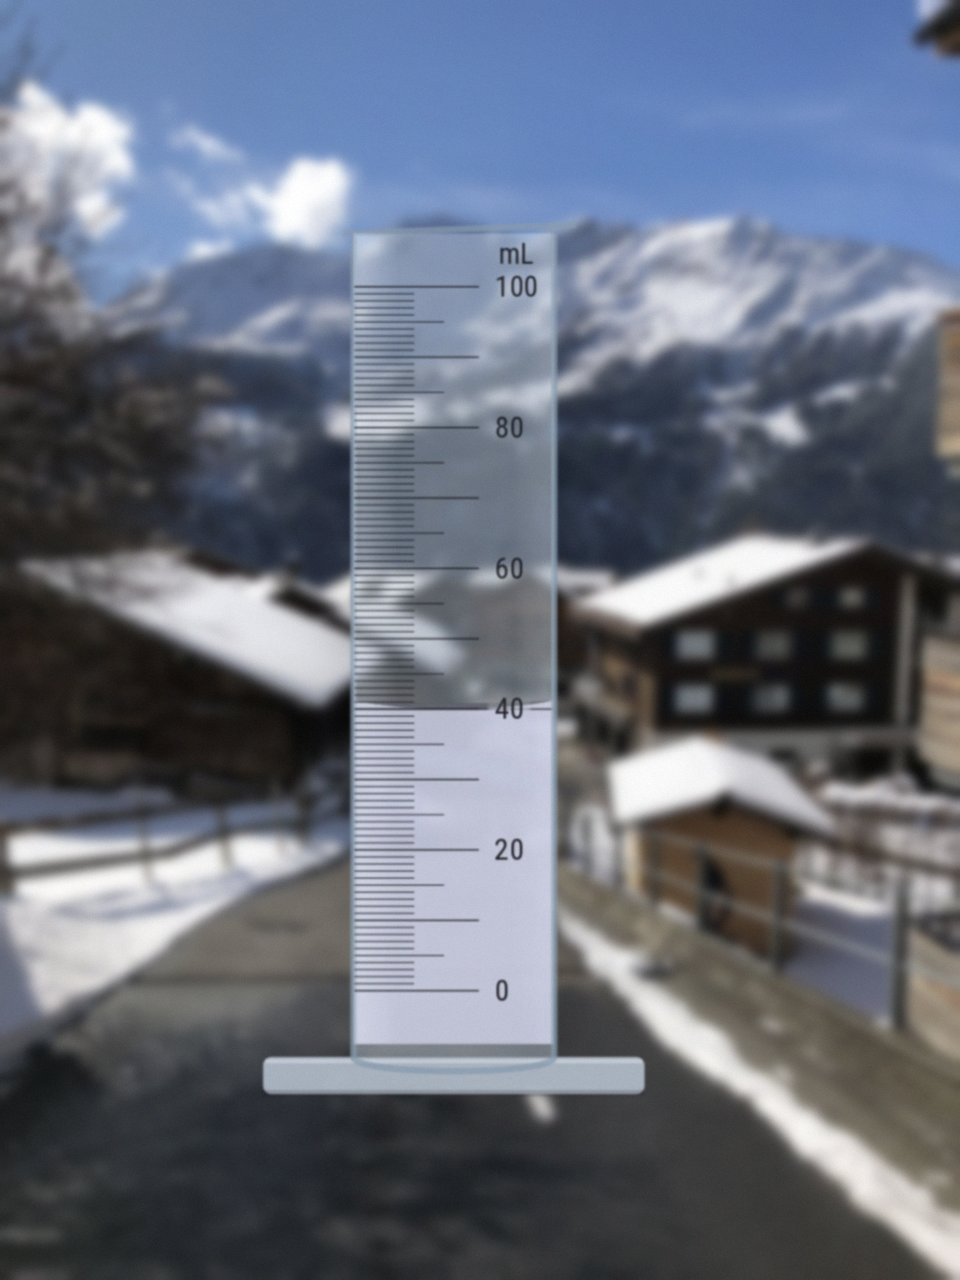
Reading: 40,mL
